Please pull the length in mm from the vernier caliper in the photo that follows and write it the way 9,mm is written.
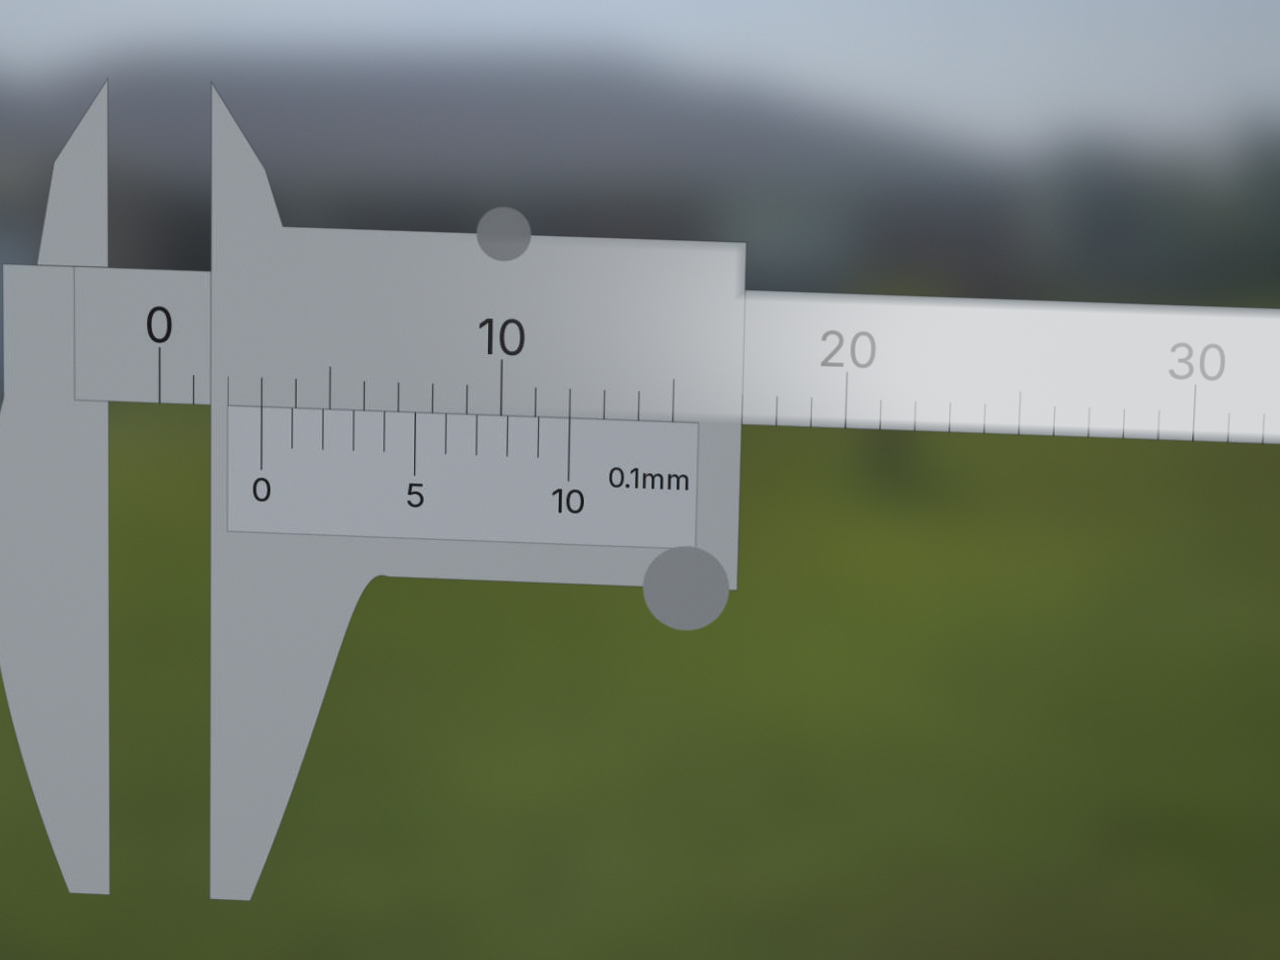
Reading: 3.0,mm
